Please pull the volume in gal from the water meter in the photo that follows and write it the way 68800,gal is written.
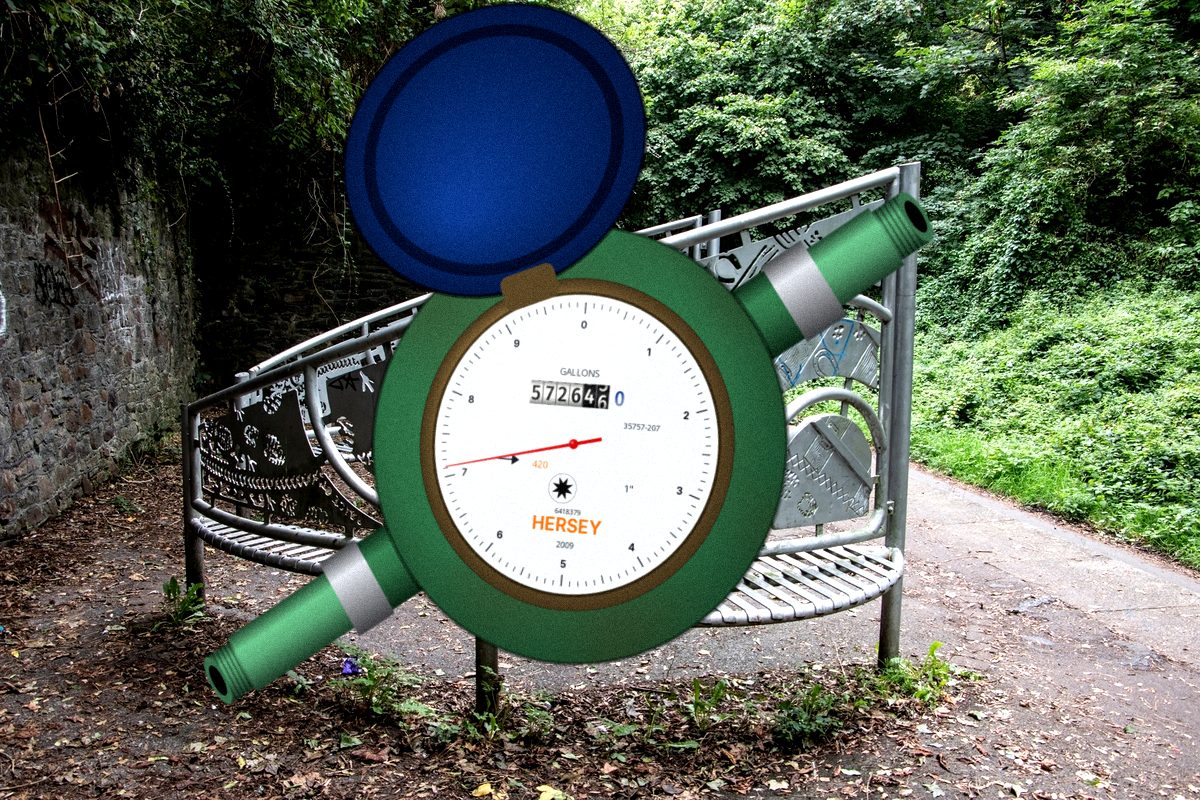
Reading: 5726457.1,gal
